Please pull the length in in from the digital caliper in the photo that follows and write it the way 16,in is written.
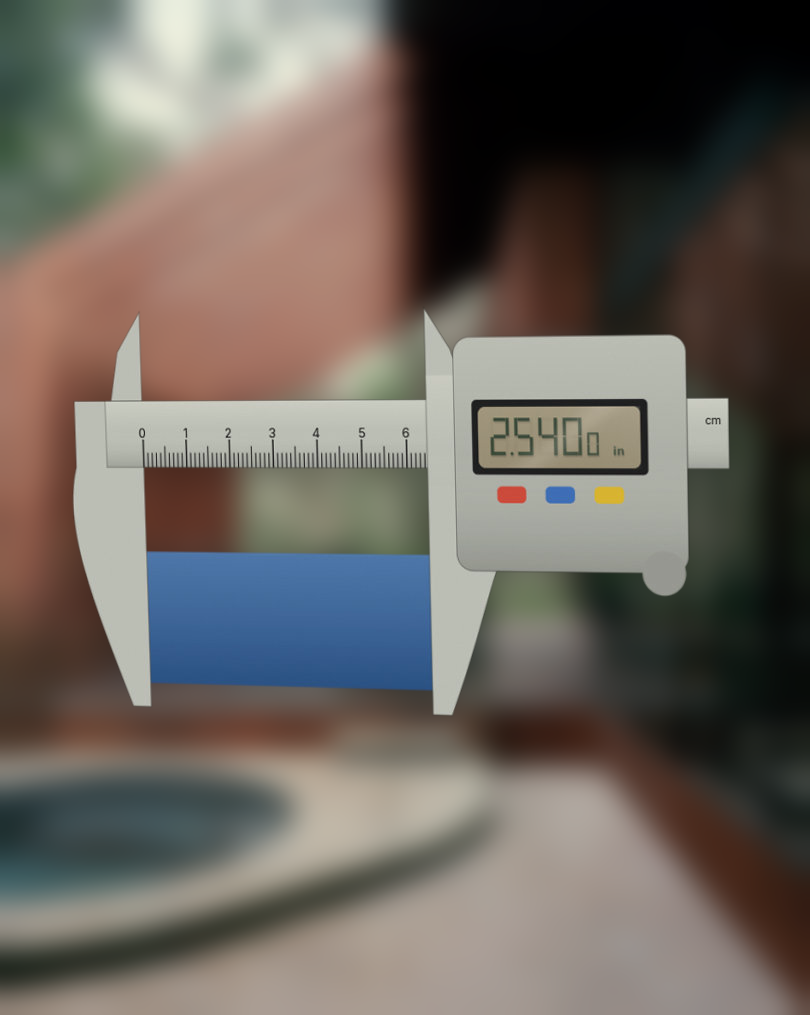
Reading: 2.5400,in
